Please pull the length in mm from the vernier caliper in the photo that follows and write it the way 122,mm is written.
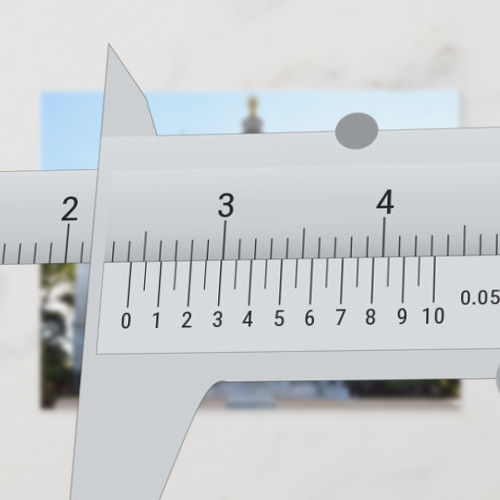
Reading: 24.2,mm
